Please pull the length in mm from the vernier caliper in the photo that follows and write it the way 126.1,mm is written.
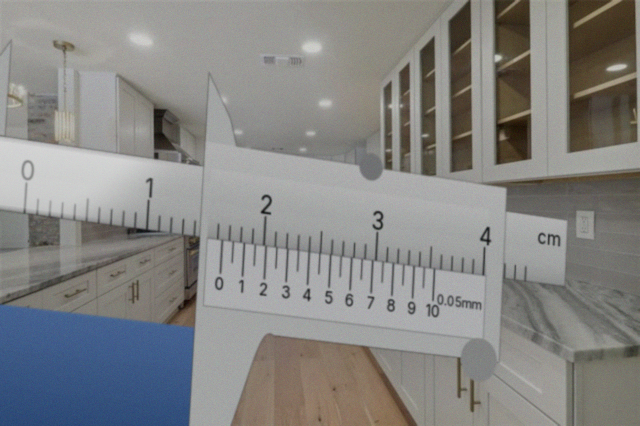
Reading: 16.4,mm
